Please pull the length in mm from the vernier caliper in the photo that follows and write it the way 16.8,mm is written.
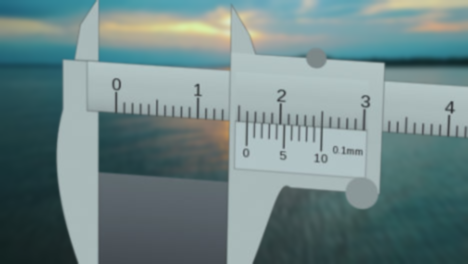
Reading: 16.0,mm
